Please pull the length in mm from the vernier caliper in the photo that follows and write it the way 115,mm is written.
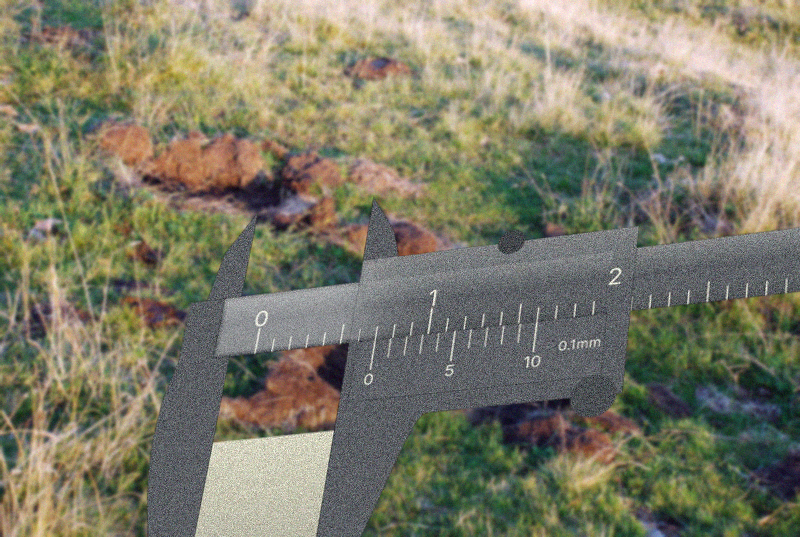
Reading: 7.0,mm
